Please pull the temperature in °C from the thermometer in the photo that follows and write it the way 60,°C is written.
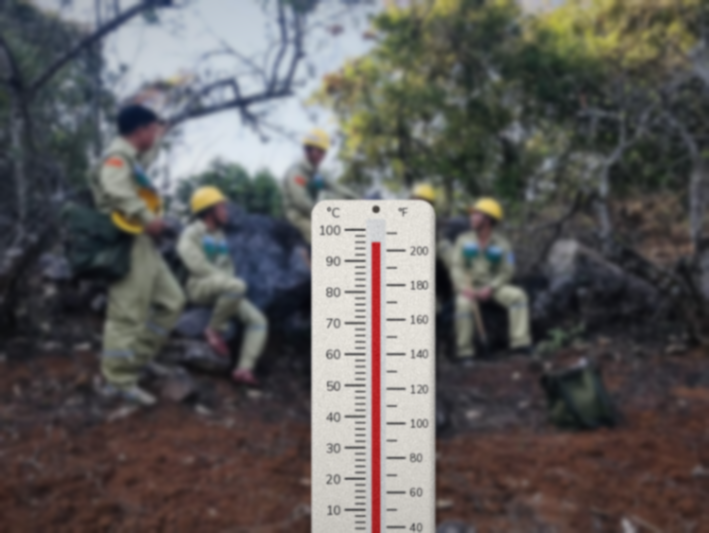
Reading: 96,°C
